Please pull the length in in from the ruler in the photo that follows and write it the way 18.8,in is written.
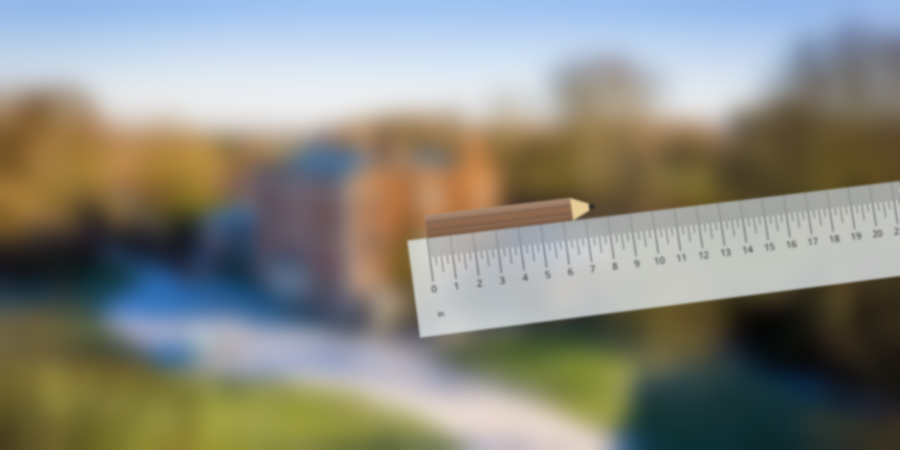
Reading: 7.5,in
